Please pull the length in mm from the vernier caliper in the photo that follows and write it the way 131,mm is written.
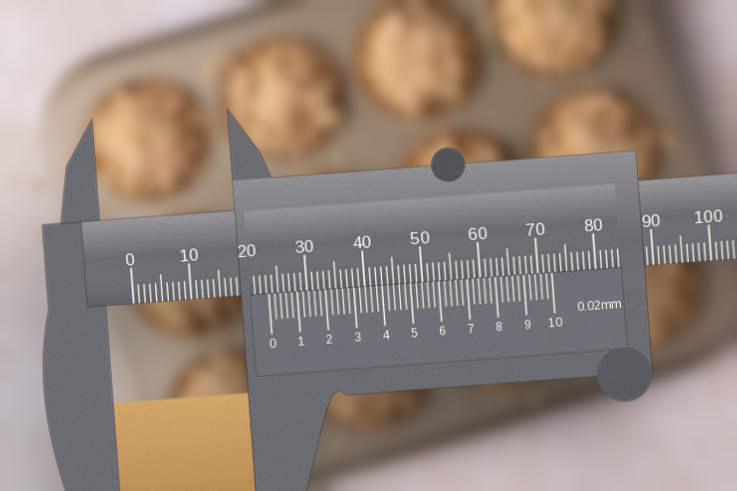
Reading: 23.4,mm
